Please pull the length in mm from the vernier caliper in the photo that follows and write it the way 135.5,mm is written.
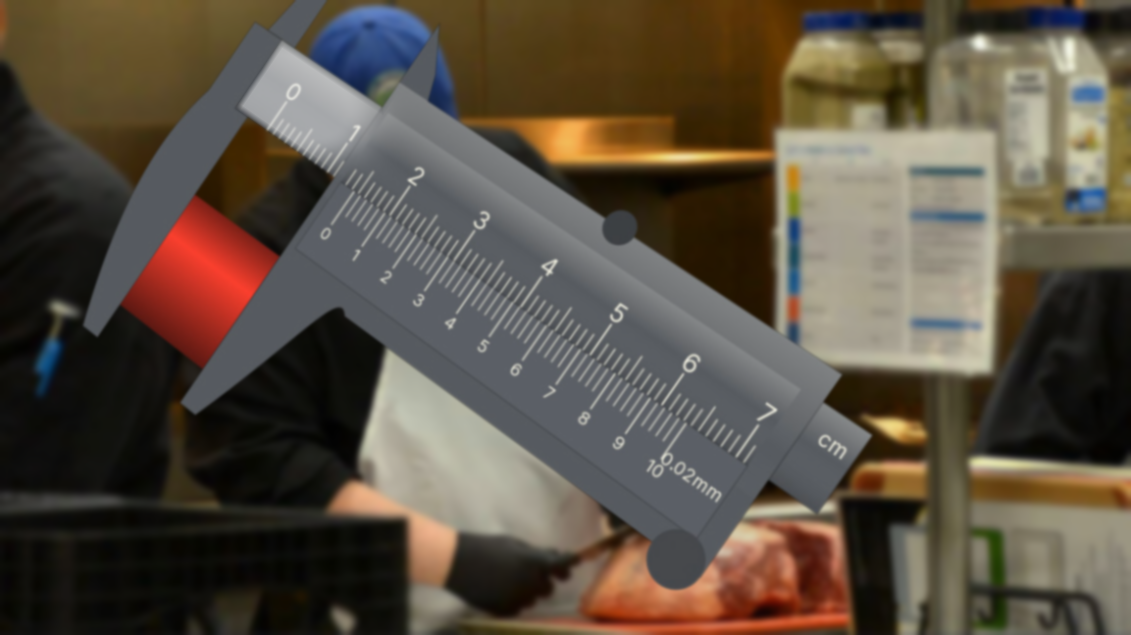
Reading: 14.4,mm
